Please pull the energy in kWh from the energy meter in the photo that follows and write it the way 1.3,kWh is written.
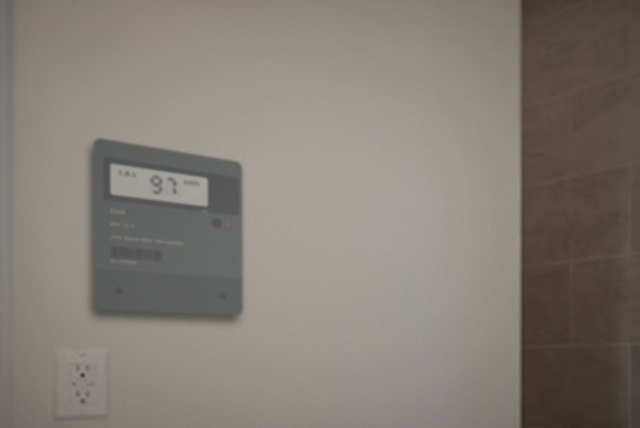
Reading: 97,kWh
